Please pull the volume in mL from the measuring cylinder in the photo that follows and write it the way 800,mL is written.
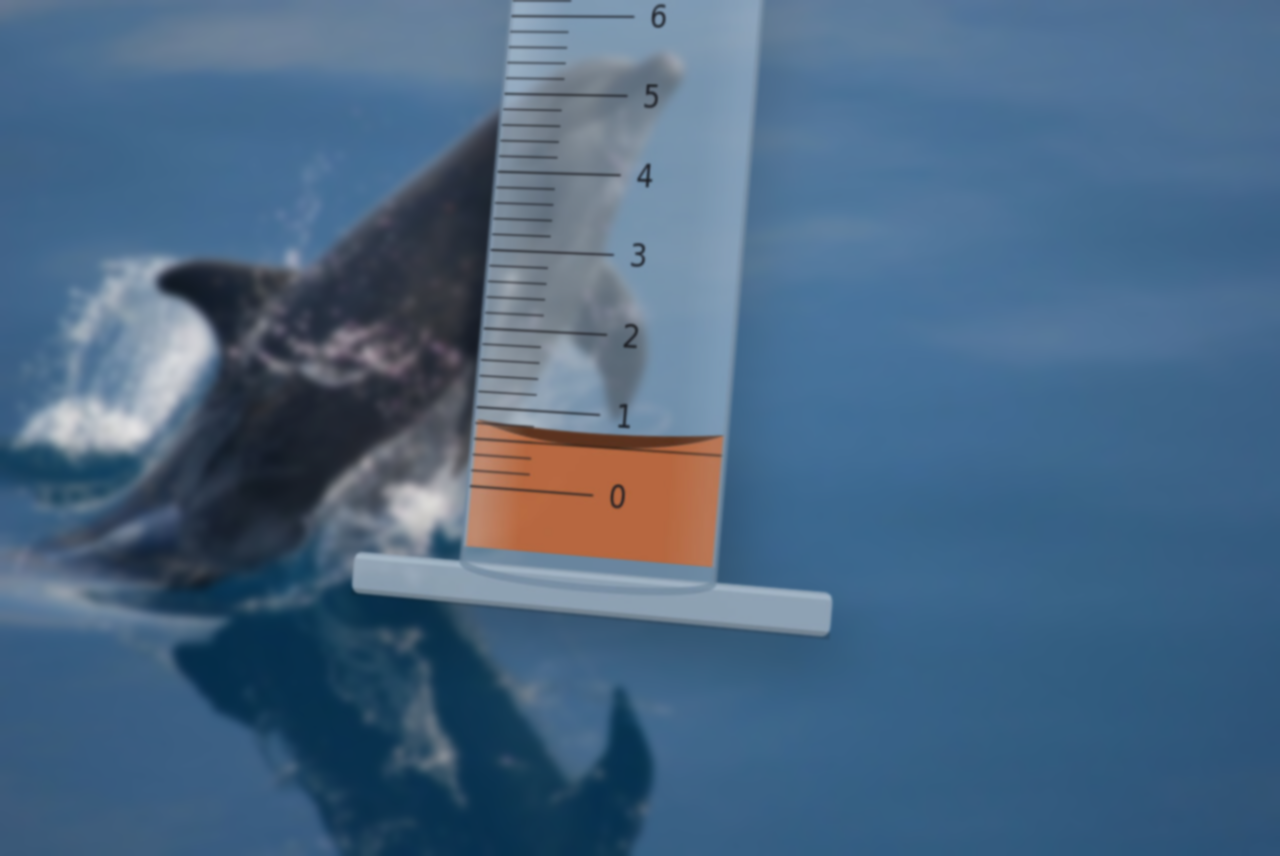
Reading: 0.6,mL
